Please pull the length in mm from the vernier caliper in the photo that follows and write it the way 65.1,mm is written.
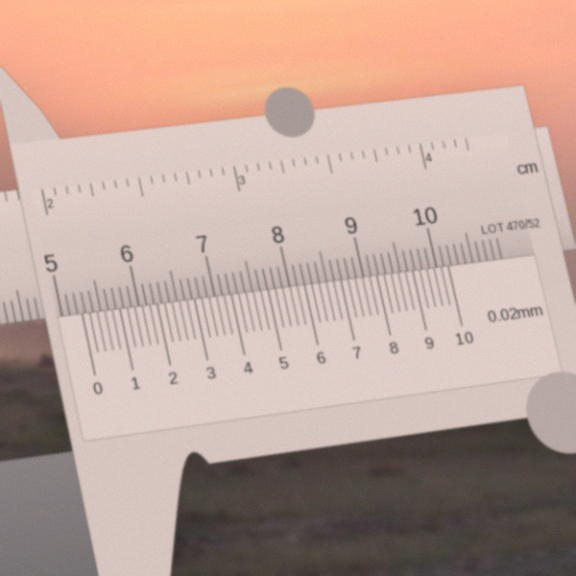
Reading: 52.6,mm
